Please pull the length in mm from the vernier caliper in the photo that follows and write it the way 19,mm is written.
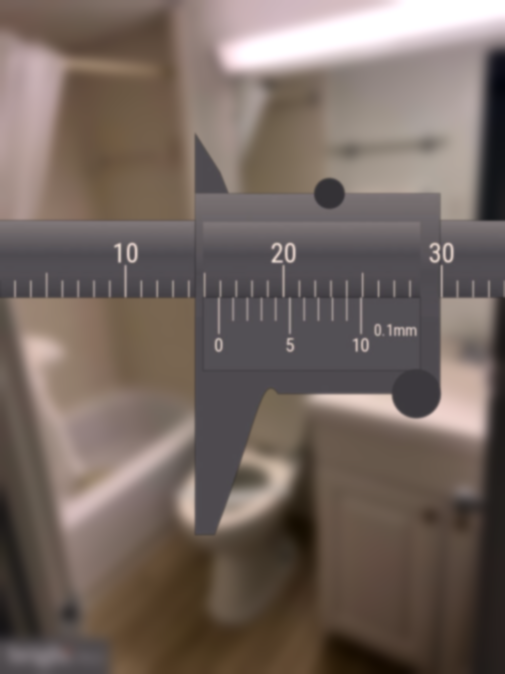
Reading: 15.9,mm
